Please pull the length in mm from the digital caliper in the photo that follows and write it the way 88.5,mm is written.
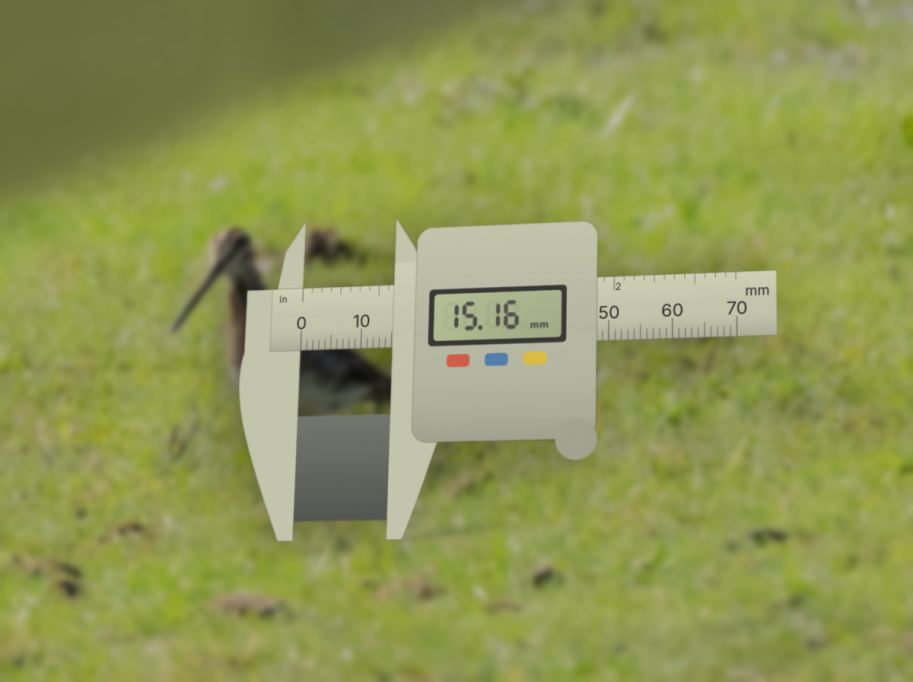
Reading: 15.16,mm
